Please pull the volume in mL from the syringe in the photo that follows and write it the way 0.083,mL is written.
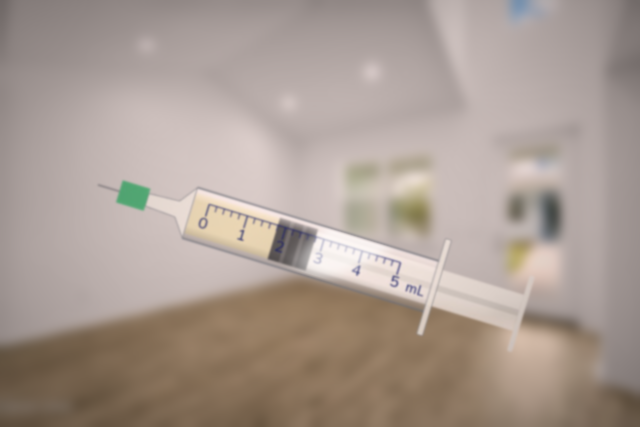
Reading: 1.8,mL
